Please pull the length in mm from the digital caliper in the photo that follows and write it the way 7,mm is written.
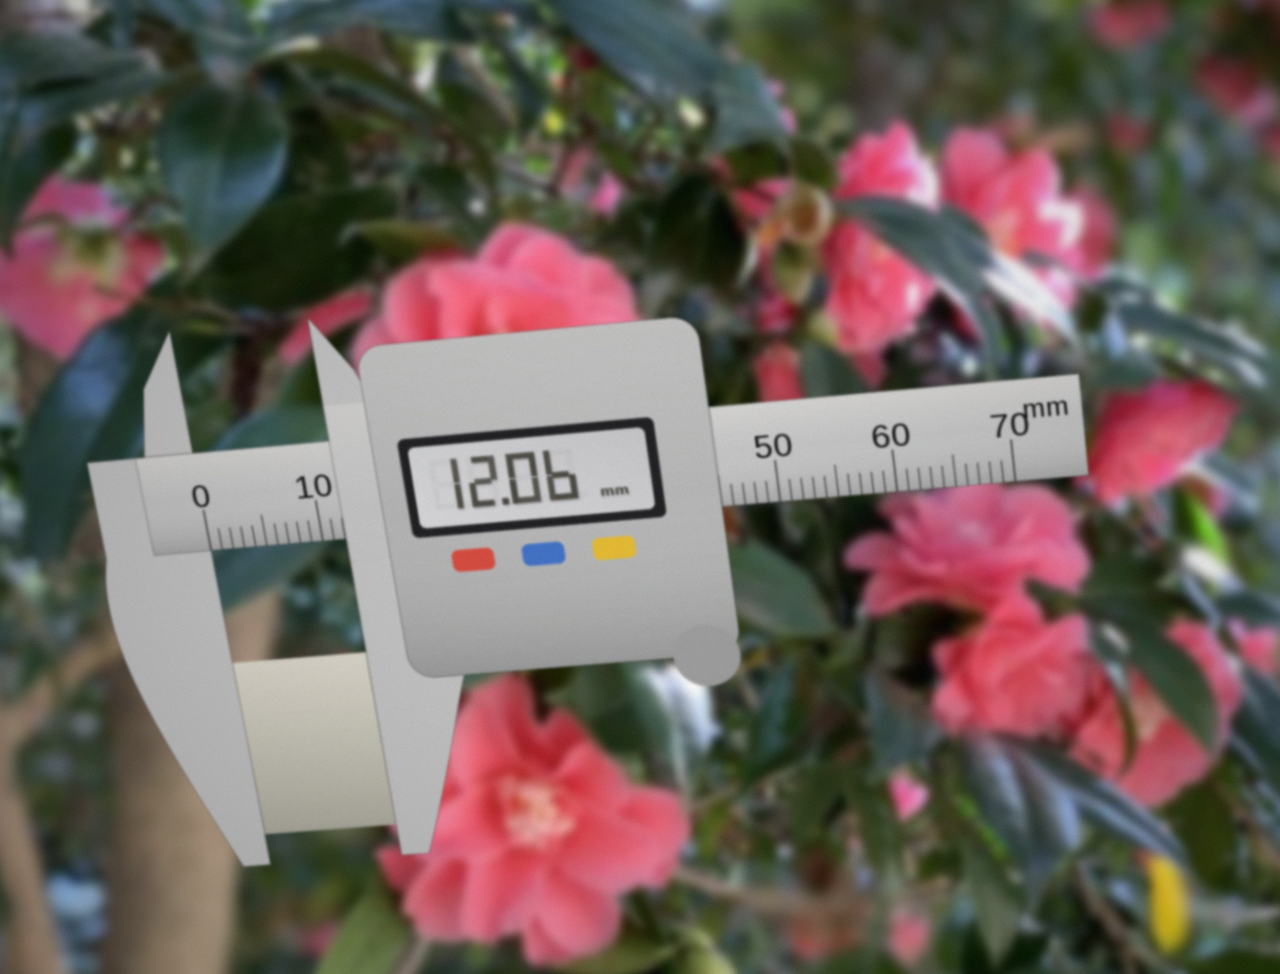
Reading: 12.06,mm
